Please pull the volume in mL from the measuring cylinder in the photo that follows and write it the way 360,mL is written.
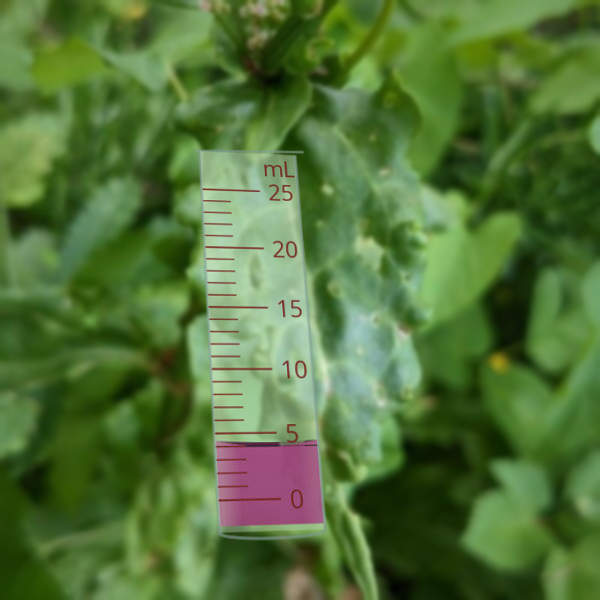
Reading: 4,mL
